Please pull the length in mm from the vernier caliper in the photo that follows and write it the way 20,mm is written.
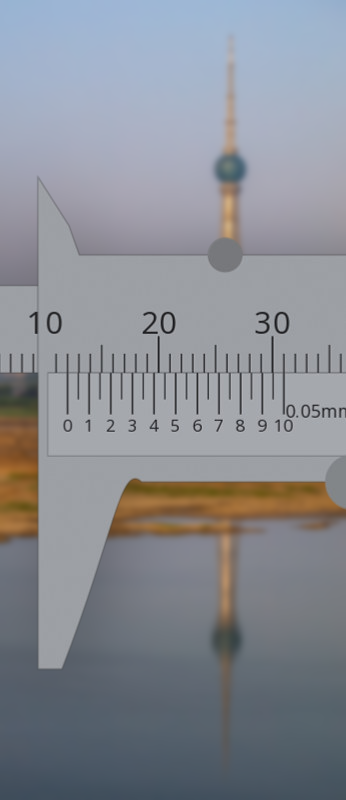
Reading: 12.0,mm
